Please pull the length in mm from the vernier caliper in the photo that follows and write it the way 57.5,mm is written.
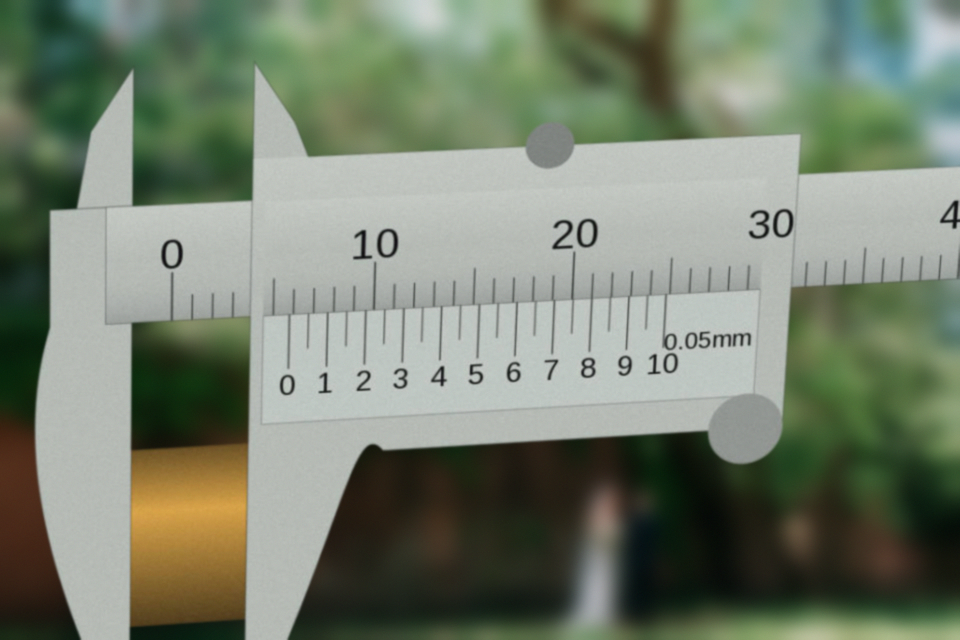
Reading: 5.8,mm
